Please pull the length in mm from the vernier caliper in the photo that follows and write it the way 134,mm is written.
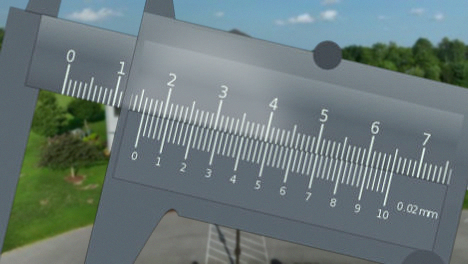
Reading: 16.0,mm
